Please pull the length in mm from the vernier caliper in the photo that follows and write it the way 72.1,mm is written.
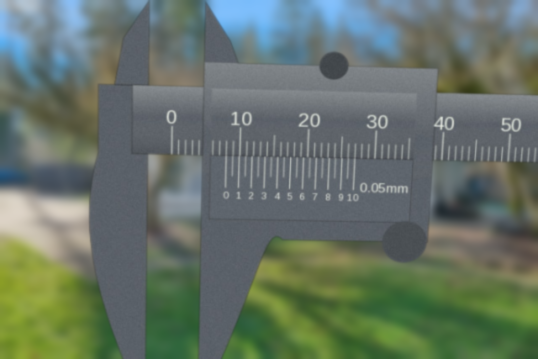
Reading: 8.0,mm
